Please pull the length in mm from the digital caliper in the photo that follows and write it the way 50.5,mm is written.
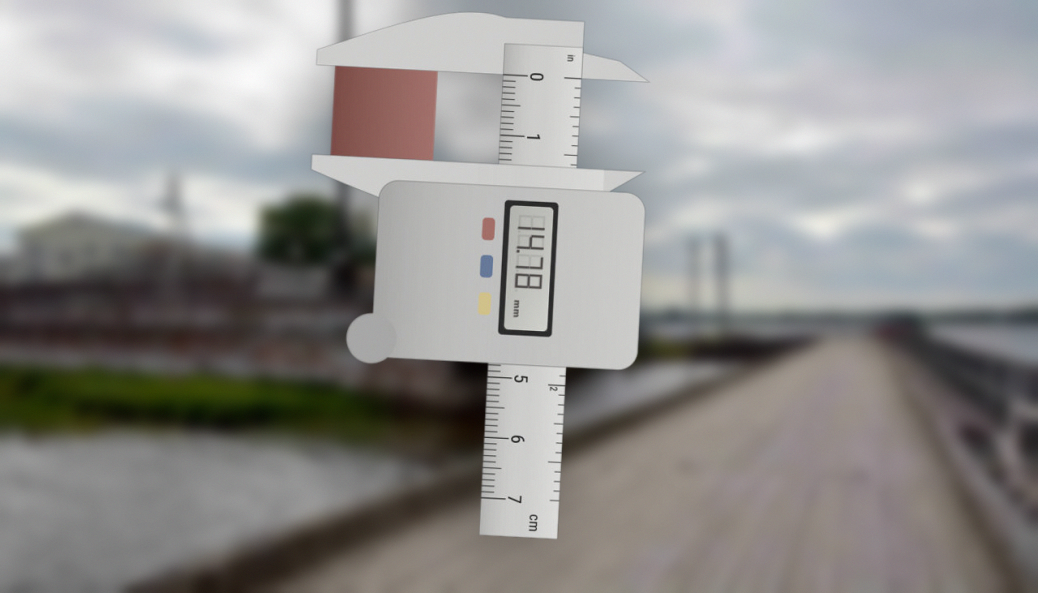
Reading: 14.78,mm
